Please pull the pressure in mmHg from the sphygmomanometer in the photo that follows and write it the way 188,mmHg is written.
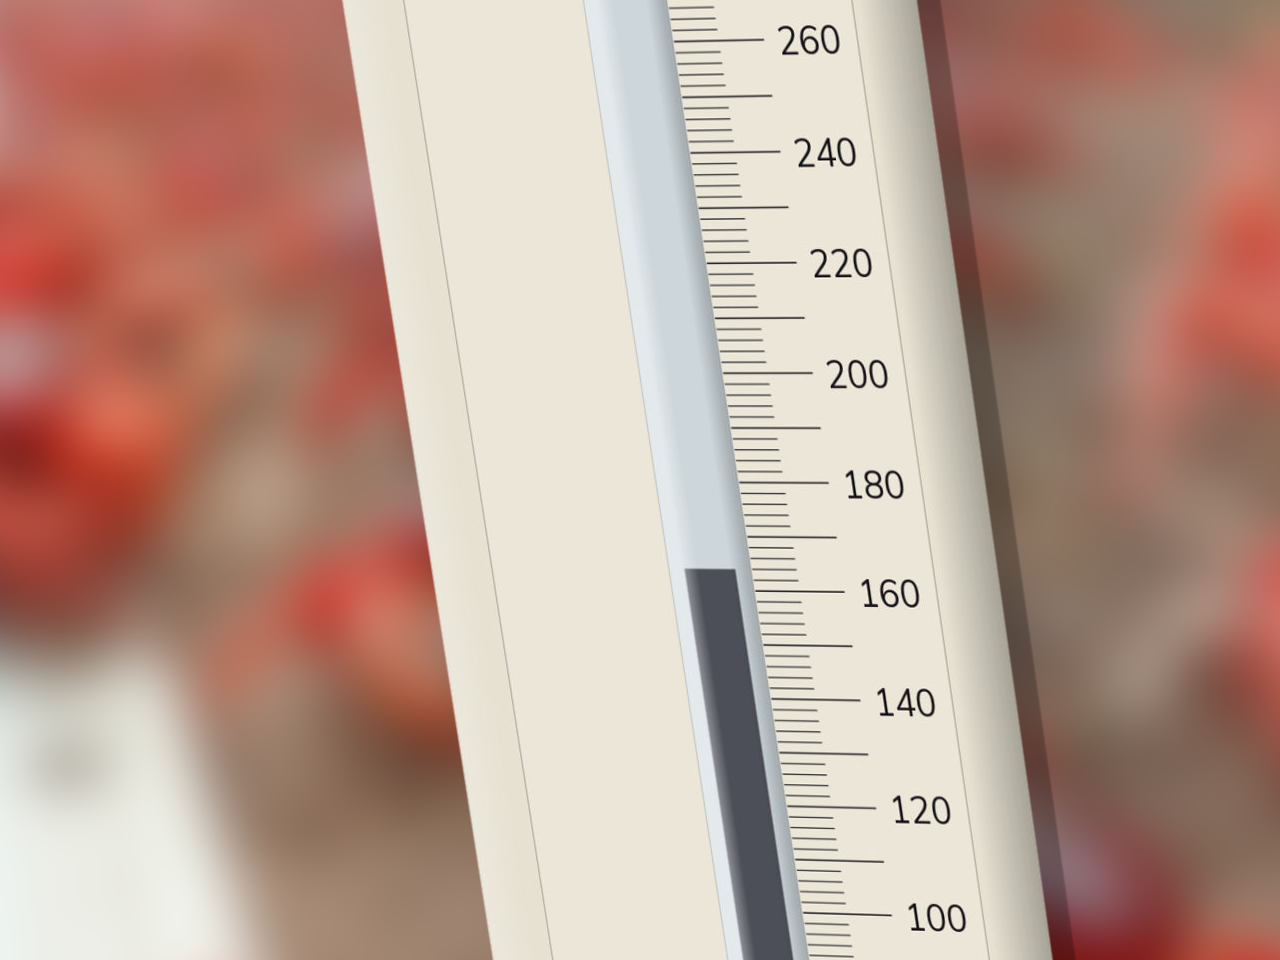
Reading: 164,mmHg
